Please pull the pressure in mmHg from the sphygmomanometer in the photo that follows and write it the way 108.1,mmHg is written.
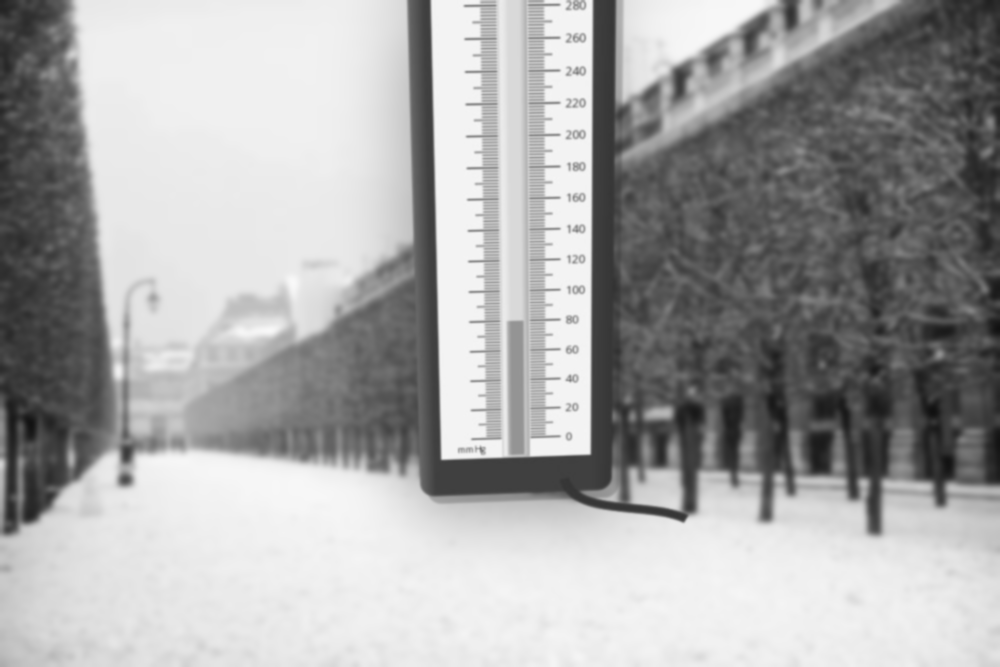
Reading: 80,mmHg
